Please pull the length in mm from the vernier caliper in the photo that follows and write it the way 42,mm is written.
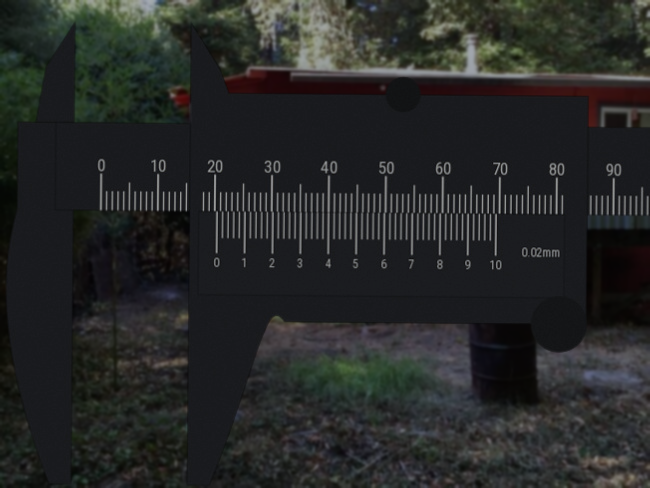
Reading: 20.4,mm
